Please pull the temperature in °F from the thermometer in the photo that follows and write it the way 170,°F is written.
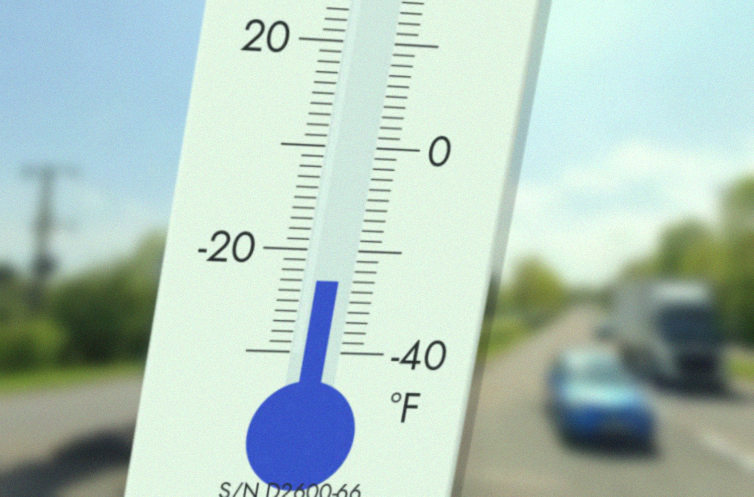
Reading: -26,°F
